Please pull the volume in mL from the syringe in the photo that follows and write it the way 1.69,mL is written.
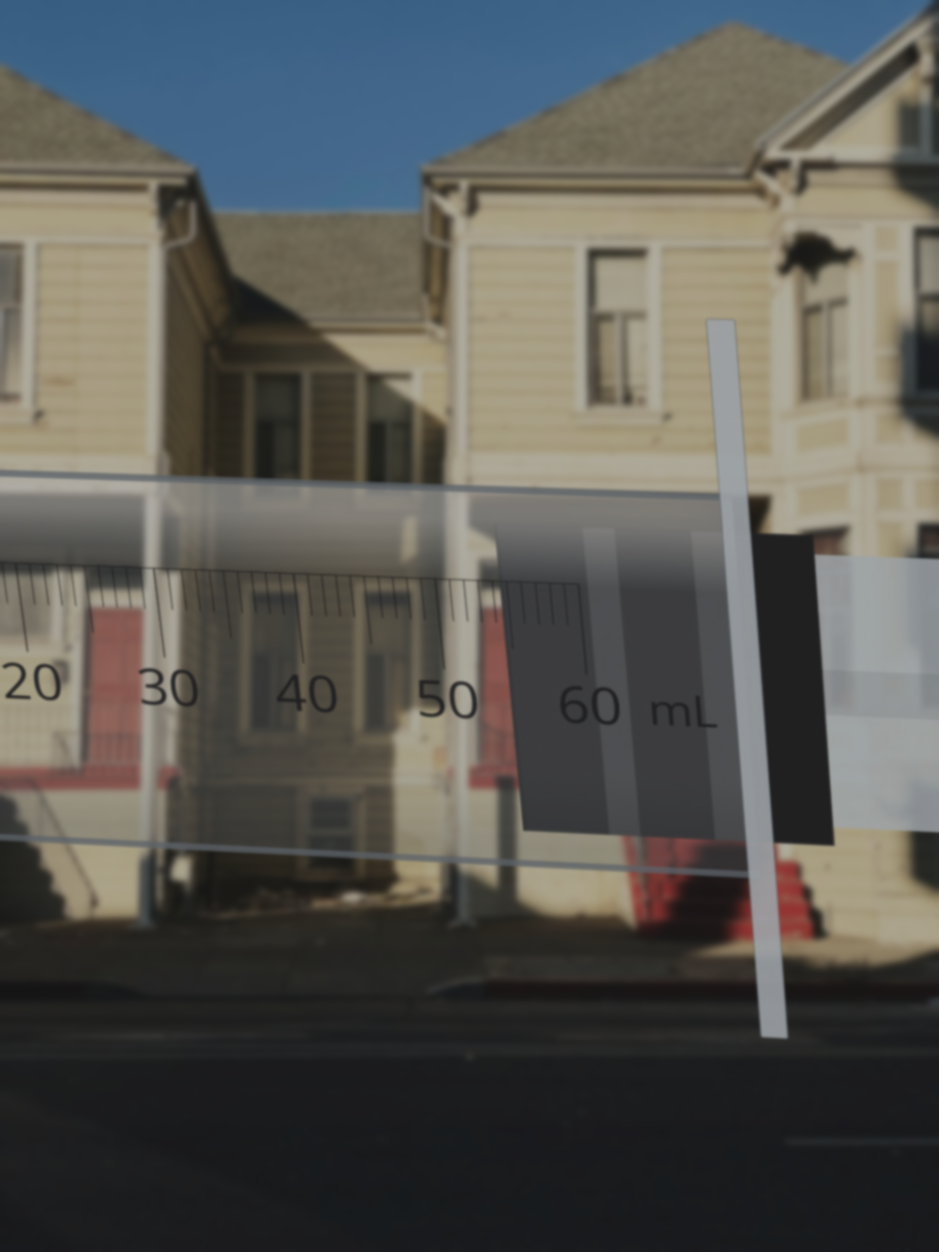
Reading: 54.5,mL
